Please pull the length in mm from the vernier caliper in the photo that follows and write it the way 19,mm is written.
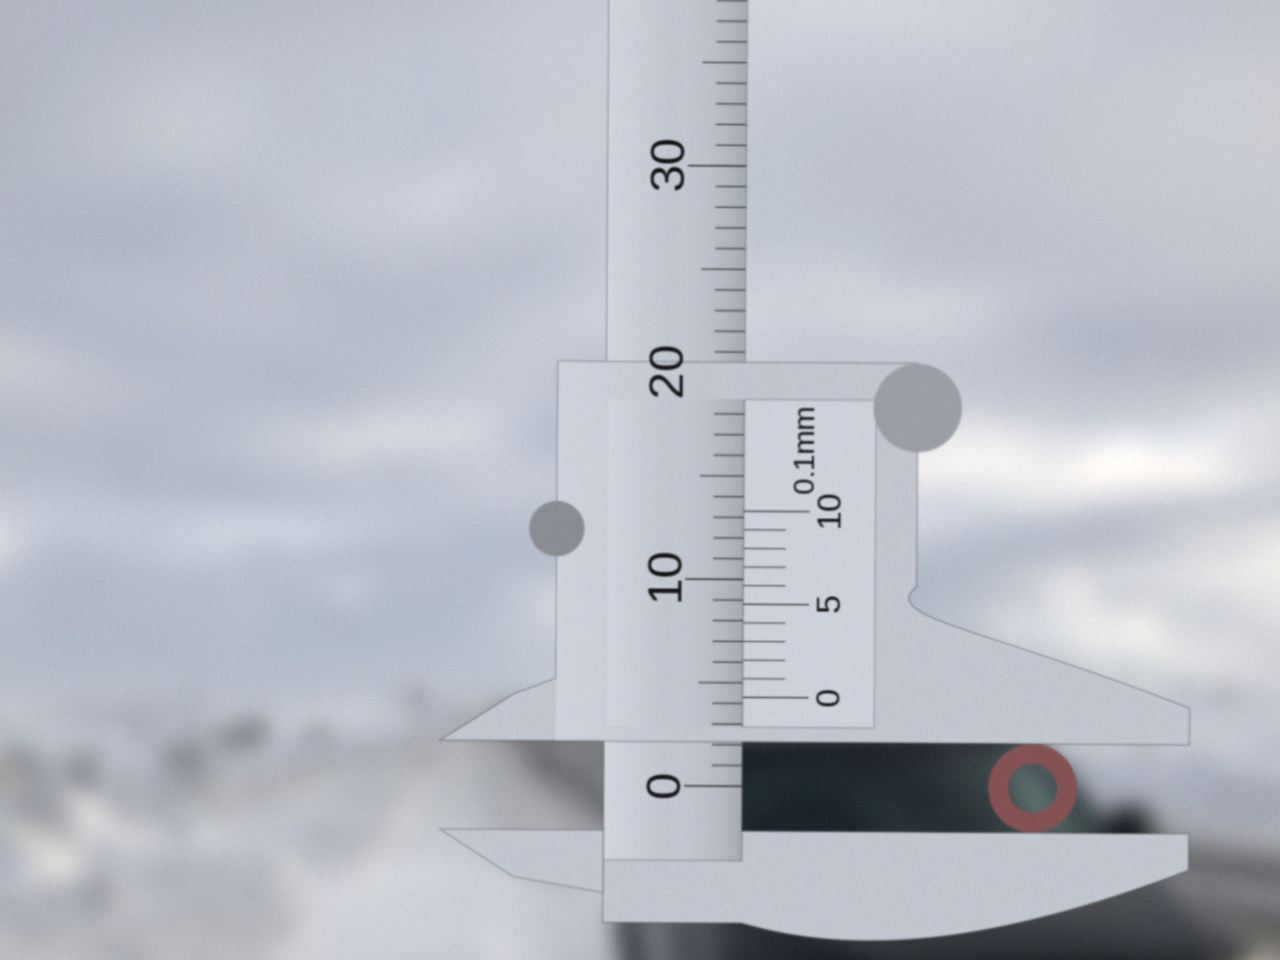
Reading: 4.3,mm
